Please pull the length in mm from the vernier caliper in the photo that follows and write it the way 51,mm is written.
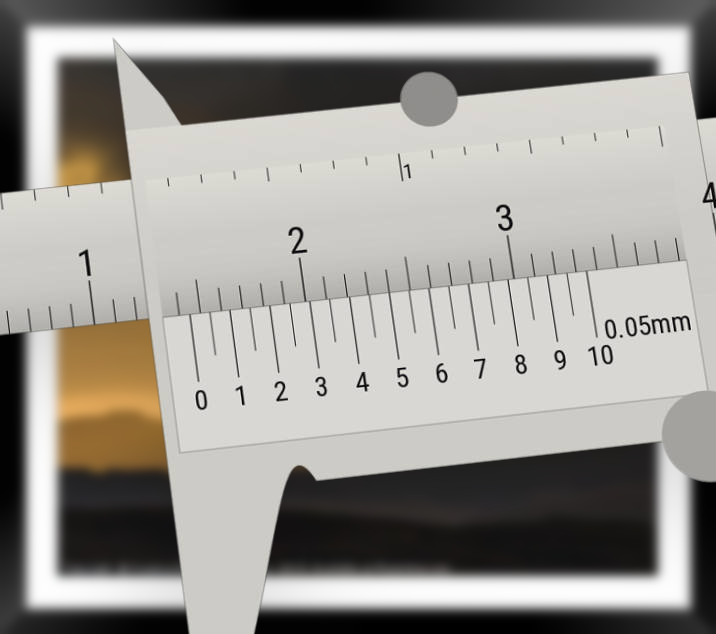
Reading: 14.5,mm
